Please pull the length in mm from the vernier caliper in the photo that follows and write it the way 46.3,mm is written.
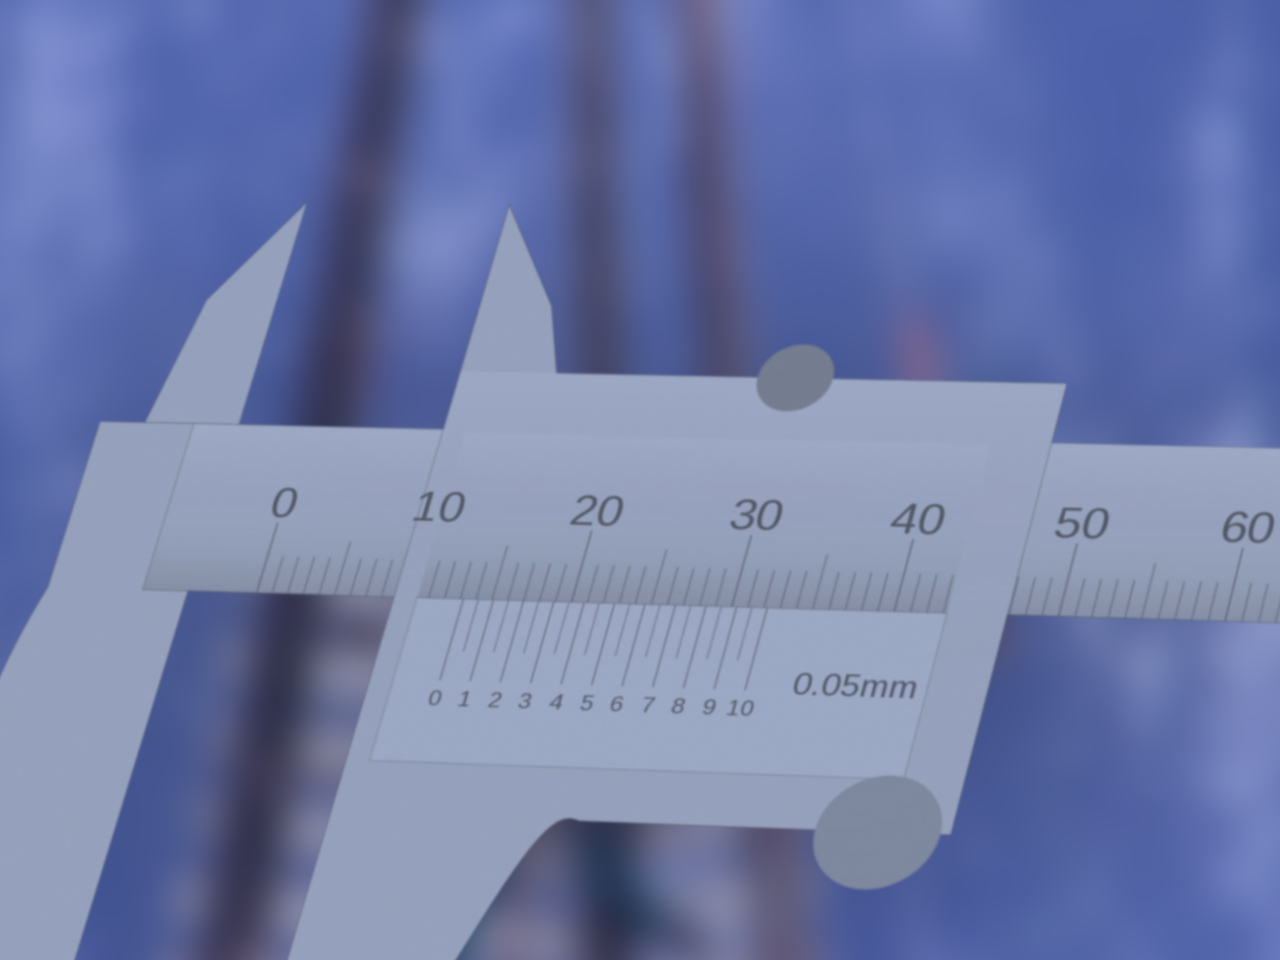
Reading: 13.2,mm
